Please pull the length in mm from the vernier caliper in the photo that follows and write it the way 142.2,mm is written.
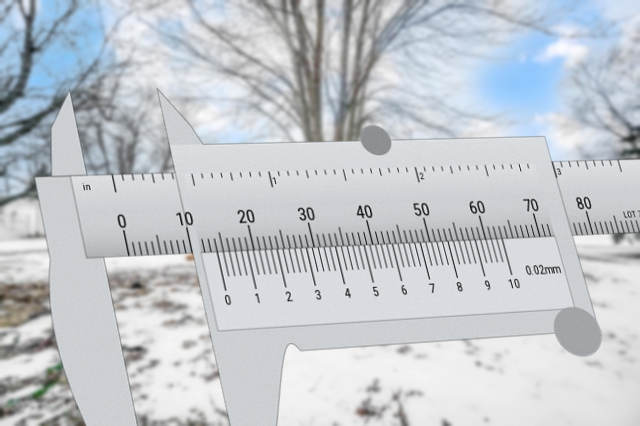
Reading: 14.0,mm
